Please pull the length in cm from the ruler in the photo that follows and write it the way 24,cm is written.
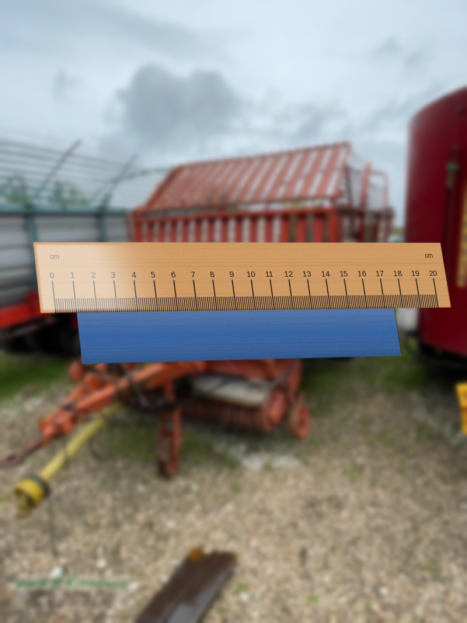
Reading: 16.5,cm
